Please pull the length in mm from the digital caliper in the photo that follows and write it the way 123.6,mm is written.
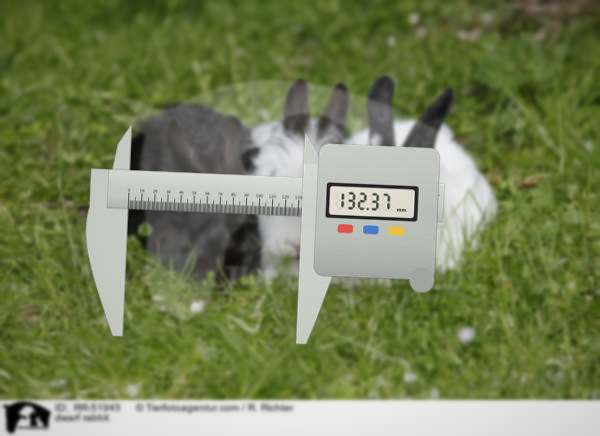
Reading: 132.37,mm
